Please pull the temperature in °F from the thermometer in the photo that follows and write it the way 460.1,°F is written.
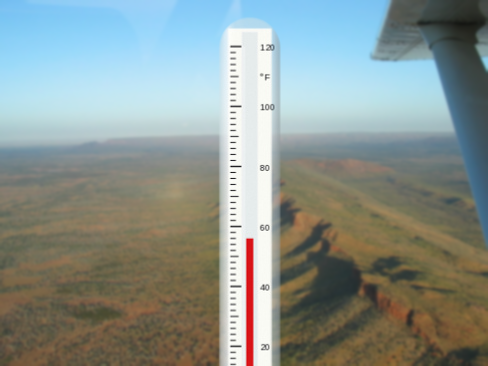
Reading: 56,°F
